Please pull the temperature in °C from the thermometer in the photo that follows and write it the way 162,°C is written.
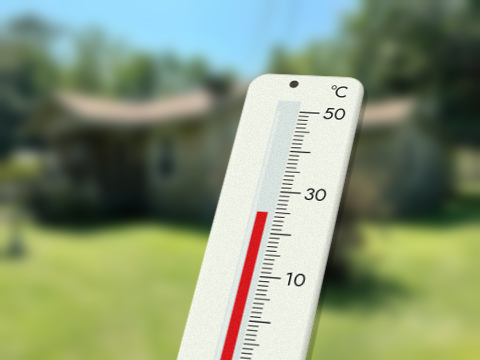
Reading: 25,°C
